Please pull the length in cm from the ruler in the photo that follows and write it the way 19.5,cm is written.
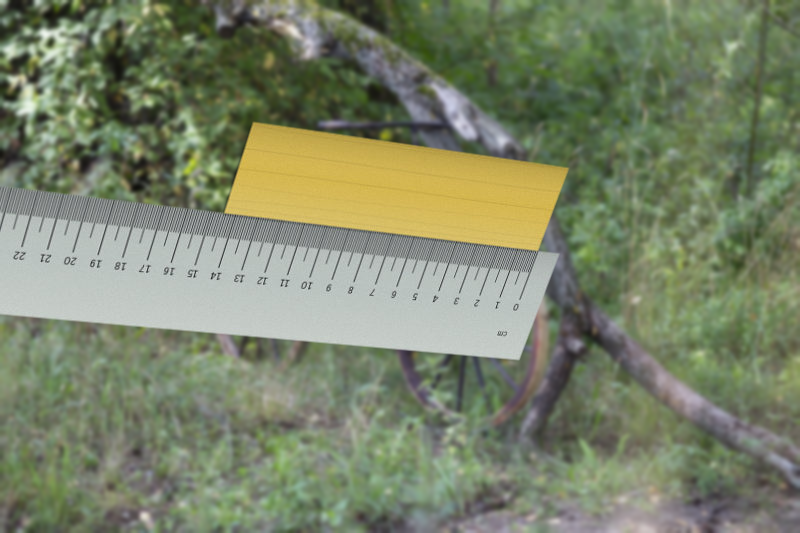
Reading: 14.5,cm
